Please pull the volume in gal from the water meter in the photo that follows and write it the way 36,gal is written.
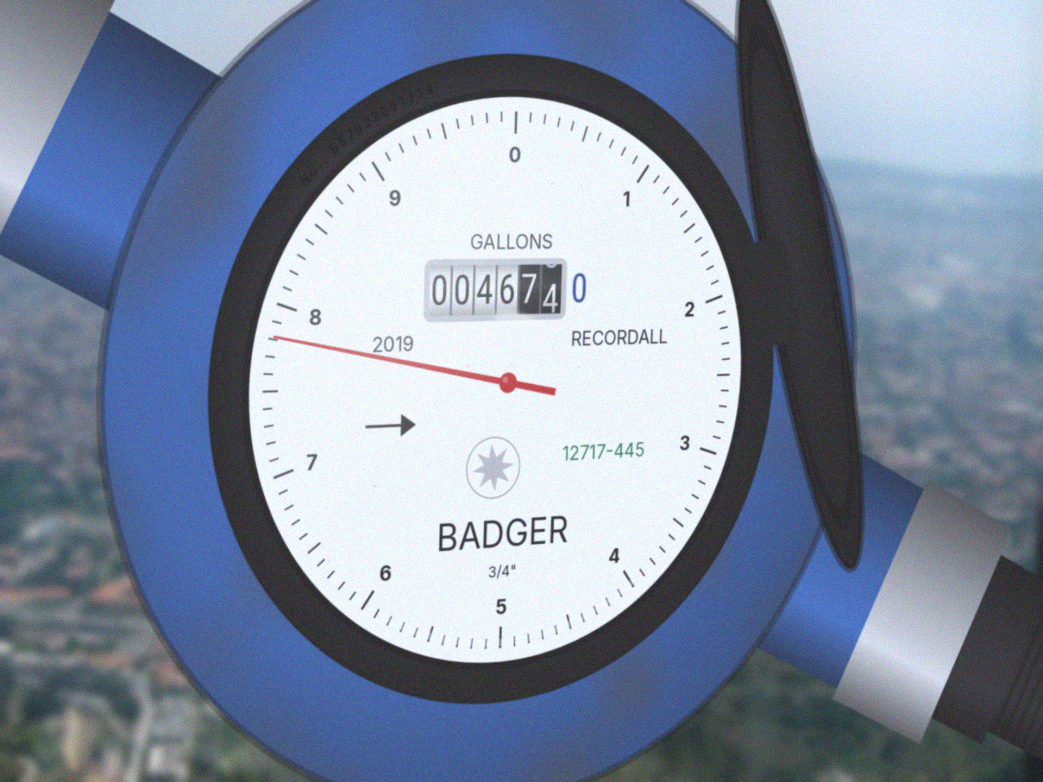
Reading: 46737.8,gal
